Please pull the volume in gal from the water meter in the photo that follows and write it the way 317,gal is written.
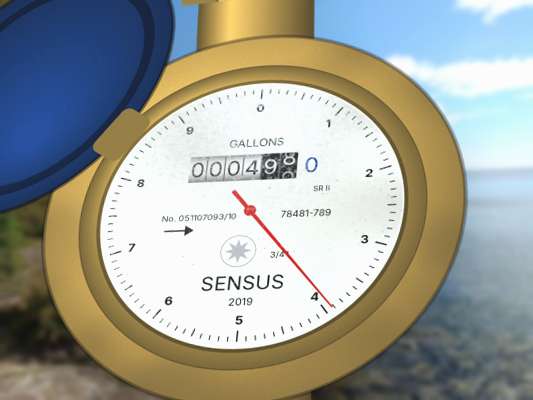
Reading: 4983.9,gal
